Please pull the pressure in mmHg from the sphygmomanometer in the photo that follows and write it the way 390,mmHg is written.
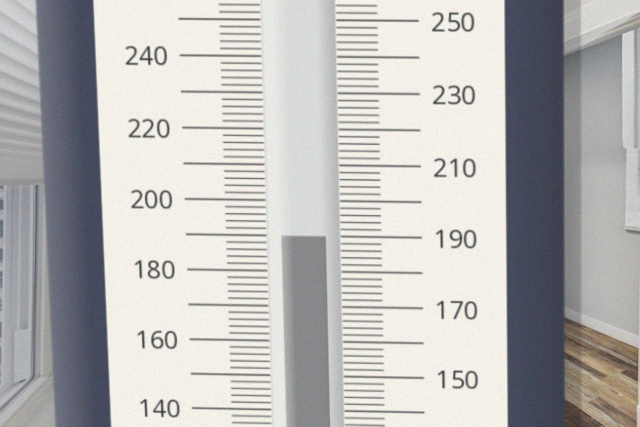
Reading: 190,mmHg
